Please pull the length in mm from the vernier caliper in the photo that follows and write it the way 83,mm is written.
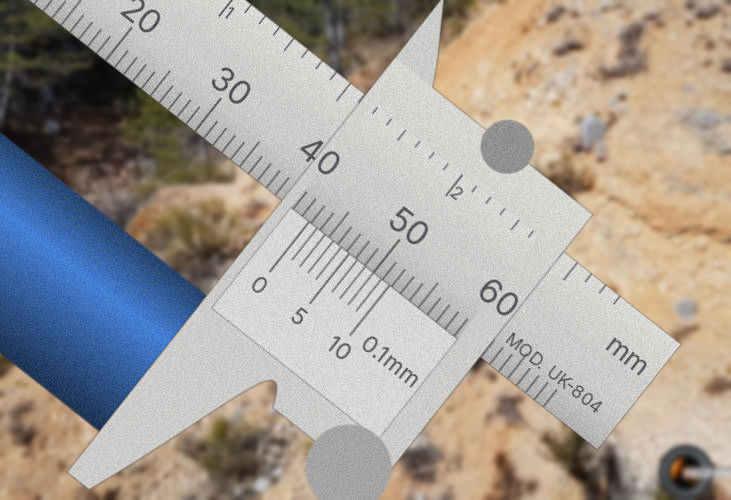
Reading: 42.8,mm
